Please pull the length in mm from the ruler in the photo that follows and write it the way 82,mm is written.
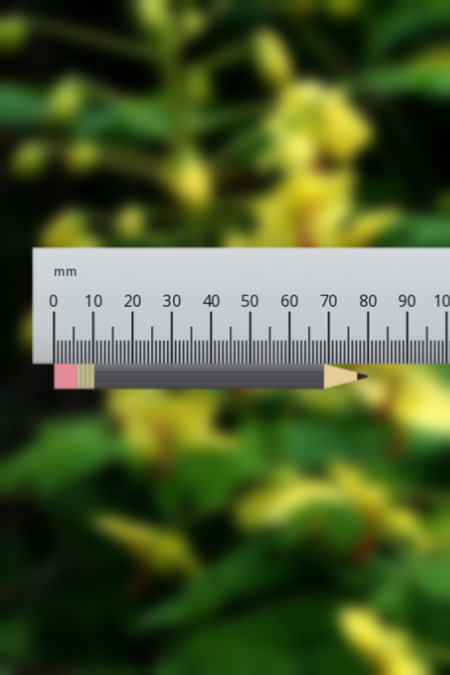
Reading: 80,mm
